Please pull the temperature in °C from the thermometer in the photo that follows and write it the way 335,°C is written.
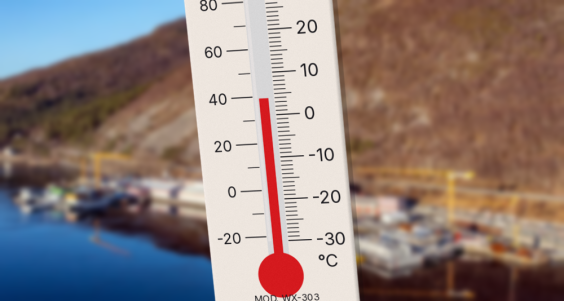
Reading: 4,°C
